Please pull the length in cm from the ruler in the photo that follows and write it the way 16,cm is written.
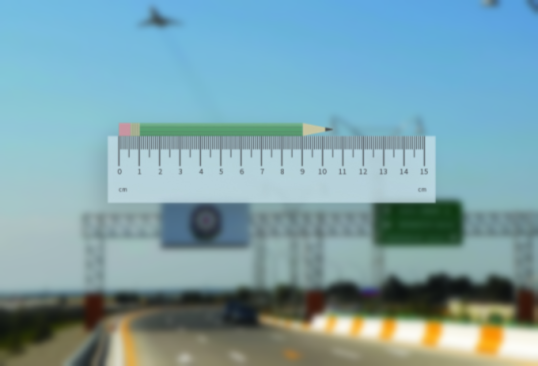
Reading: 10.5,cm
